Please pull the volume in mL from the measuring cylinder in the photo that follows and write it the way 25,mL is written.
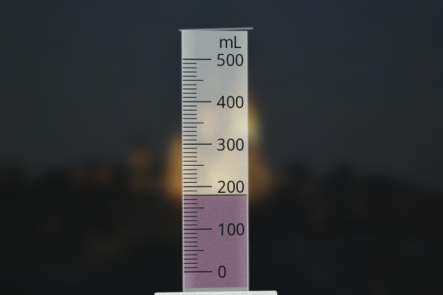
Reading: 180,mL
